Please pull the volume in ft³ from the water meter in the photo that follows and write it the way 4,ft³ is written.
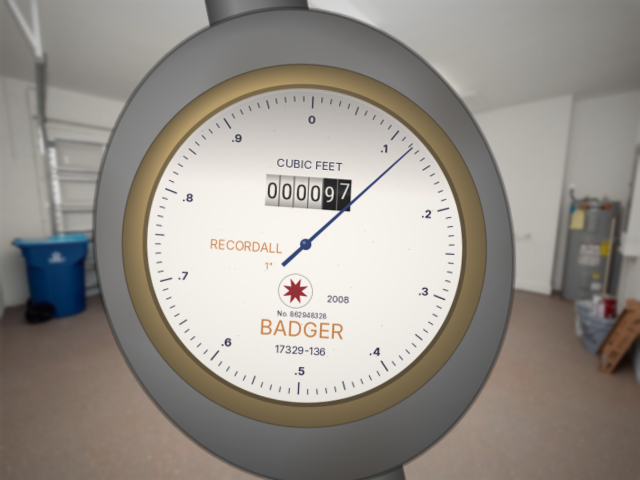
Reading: 97.12,ft³
